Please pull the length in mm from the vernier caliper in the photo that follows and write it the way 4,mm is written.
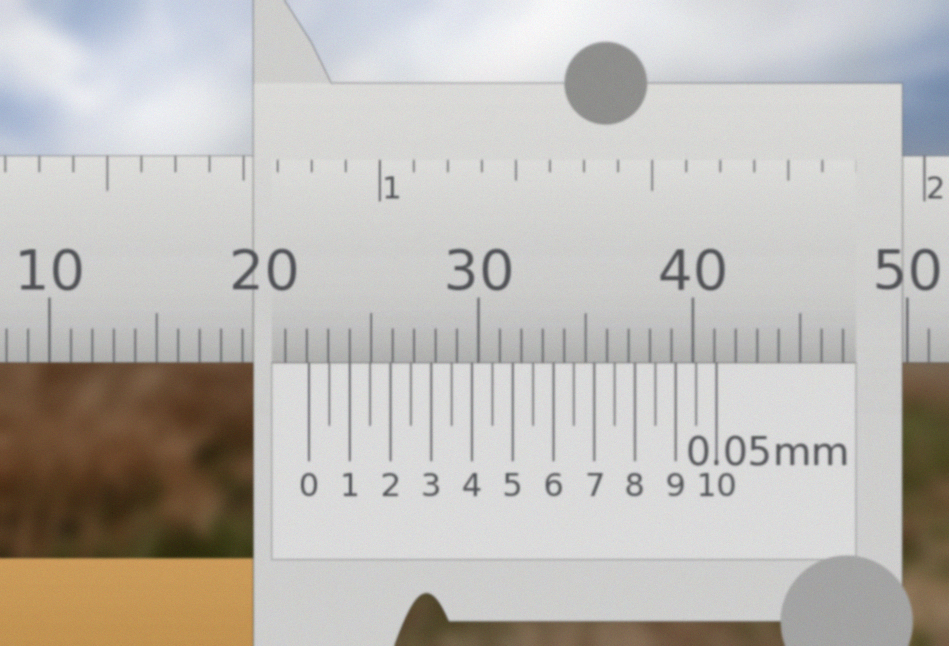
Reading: 22.1,mm
